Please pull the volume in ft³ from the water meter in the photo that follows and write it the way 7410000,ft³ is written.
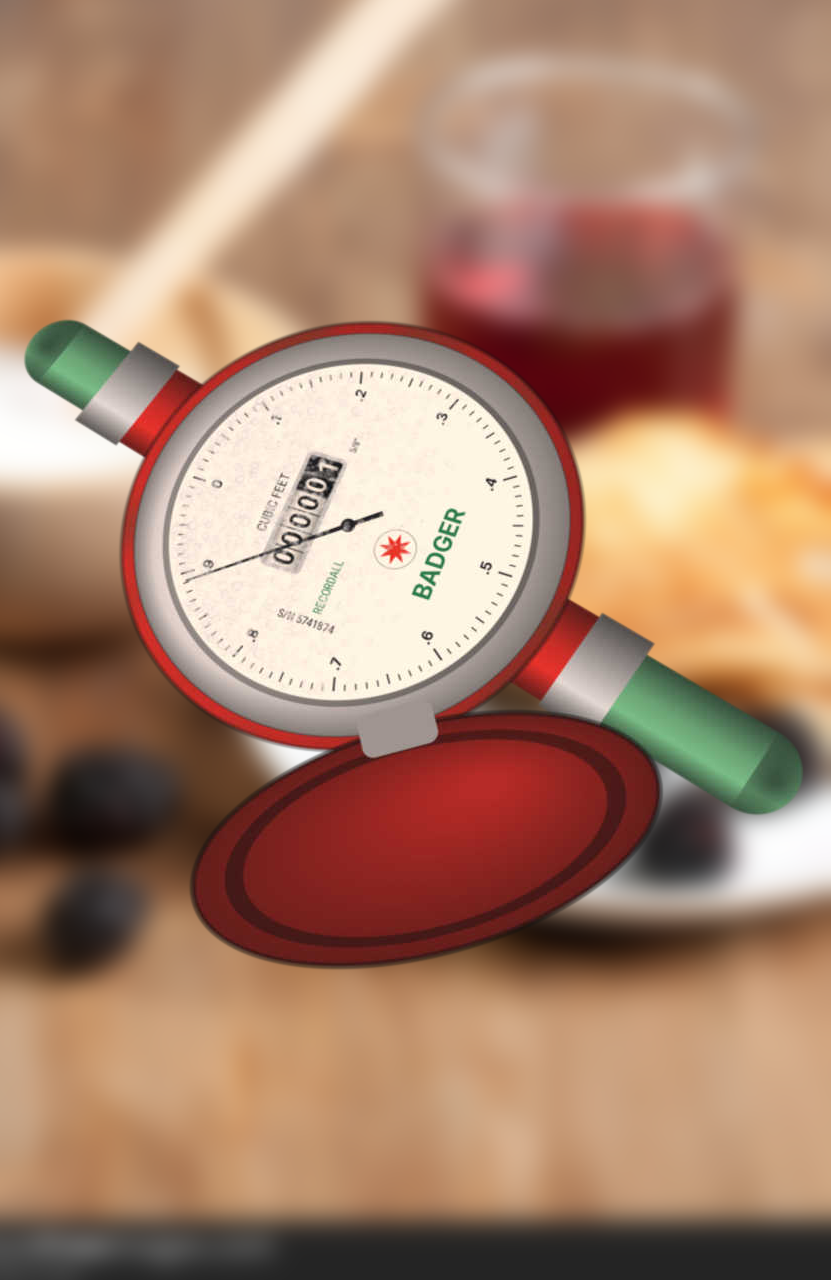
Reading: 0.89,ft³
